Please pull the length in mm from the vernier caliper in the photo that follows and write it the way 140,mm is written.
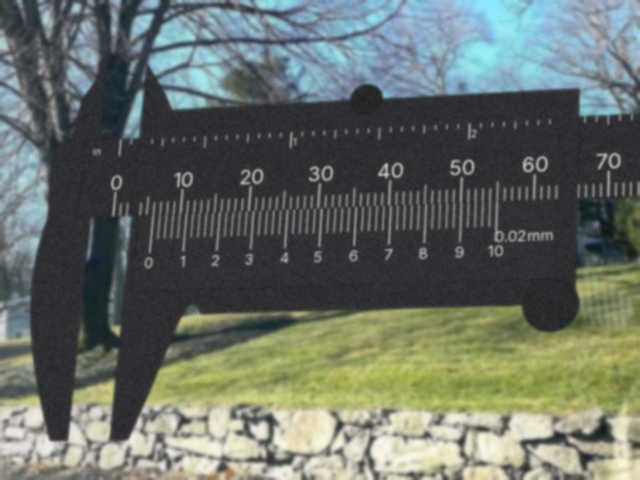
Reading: 6.0,mm
